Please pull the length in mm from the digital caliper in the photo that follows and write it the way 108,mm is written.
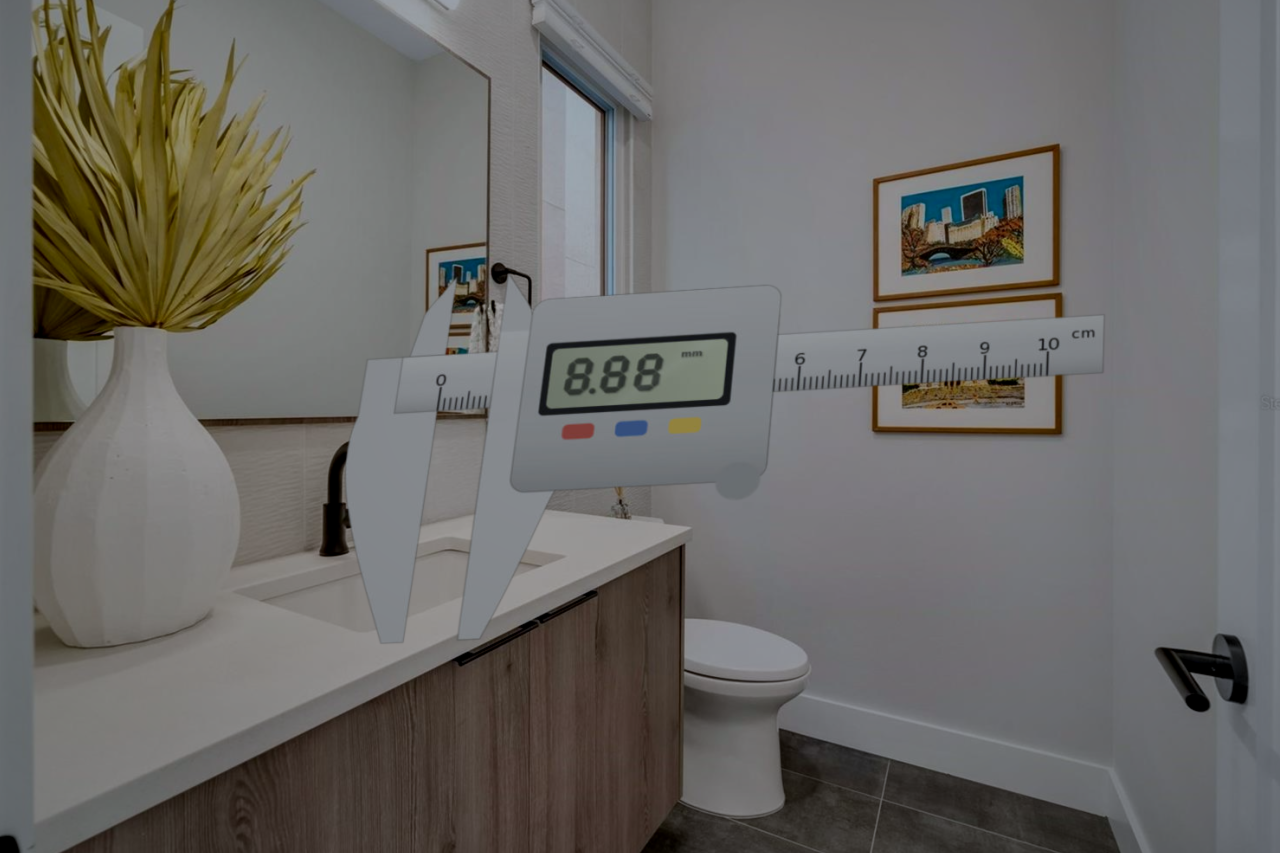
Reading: 8.88,mm
